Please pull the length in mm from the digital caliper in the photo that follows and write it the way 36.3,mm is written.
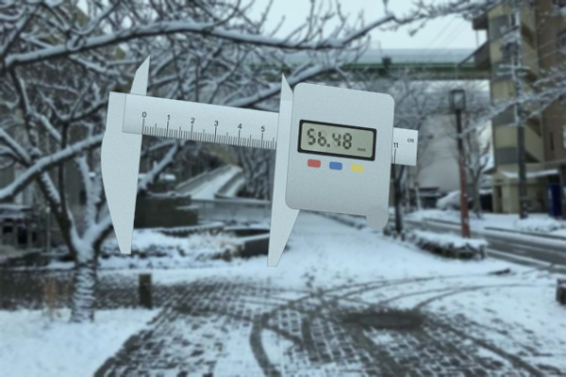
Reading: 56.48,mm
